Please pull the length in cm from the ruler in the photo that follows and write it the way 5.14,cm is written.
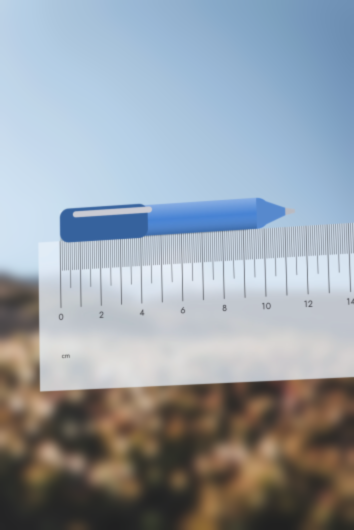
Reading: 11.5,cm
